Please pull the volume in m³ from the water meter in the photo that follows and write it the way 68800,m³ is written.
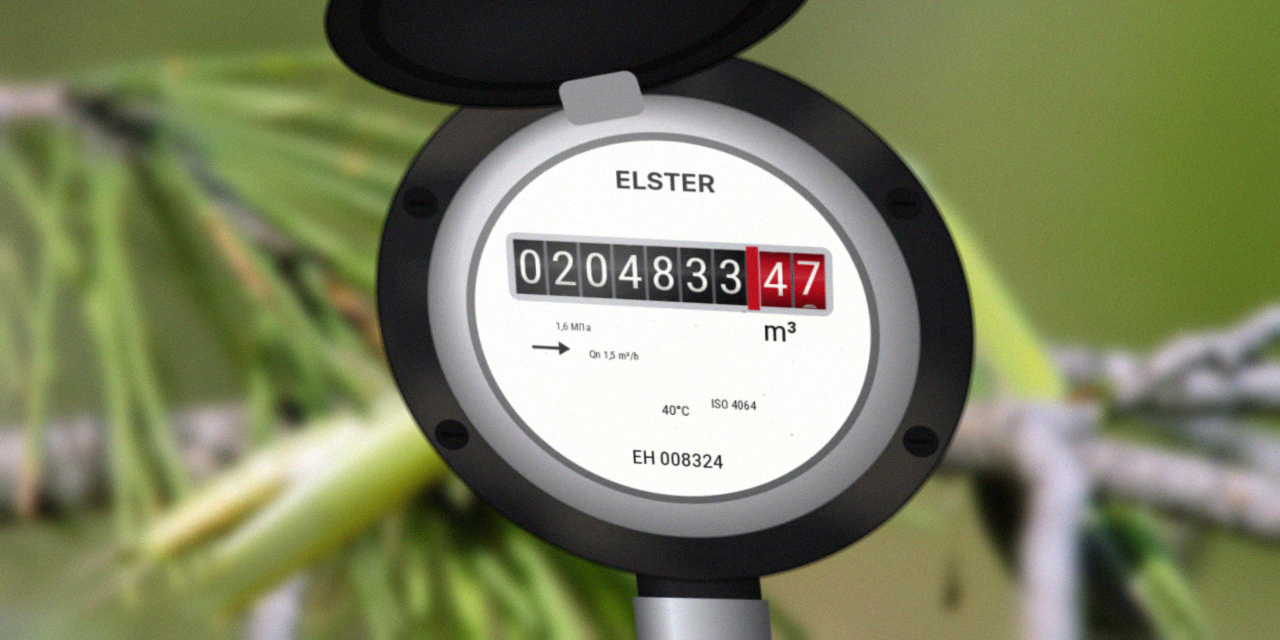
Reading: 204833.47,m³
